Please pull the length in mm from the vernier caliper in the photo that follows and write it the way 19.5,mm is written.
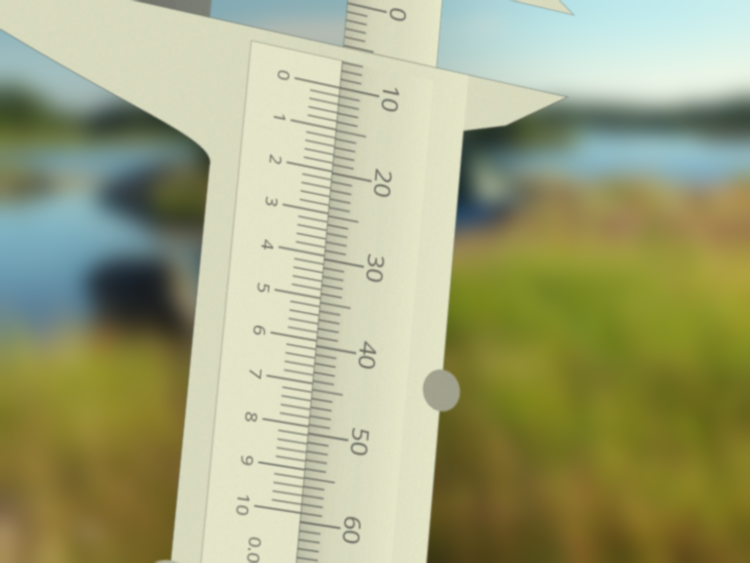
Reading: 10.0,mm
